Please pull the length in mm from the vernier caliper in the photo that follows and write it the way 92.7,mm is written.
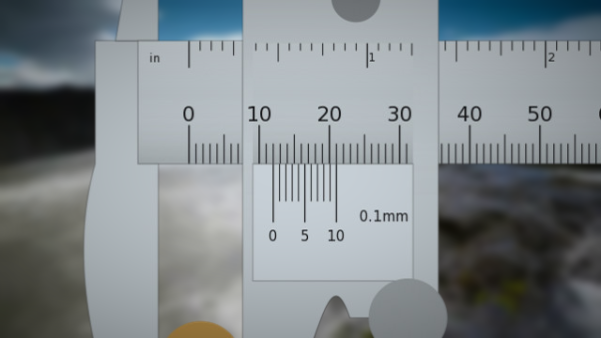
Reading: 12.0,mm
